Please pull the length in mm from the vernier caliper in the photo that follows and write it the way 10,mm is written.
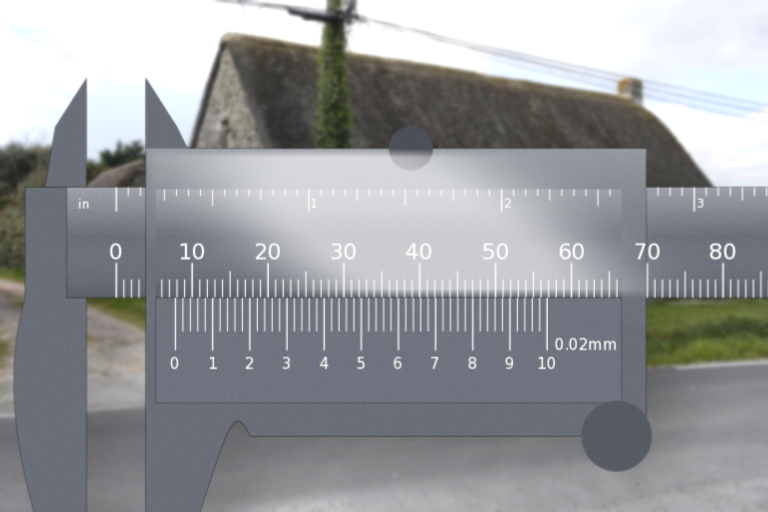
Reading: 7.8,mm
